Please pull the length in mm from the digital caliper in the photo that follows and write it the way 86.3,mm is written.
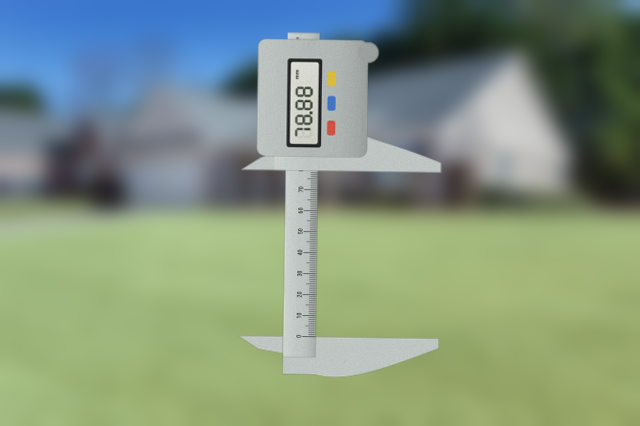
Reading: 78.88,mm
